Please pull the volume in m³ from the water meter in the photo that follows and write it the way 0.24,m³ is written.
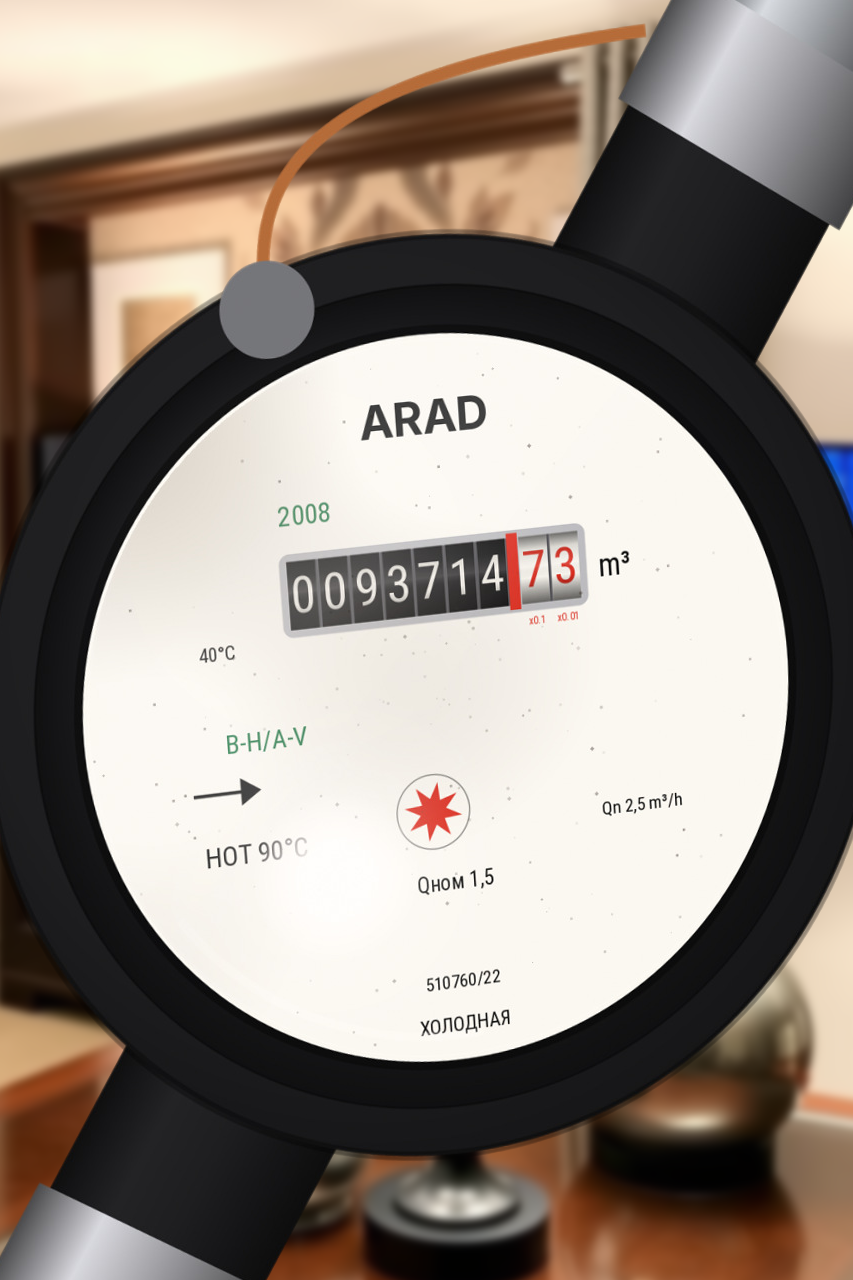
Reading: 93714.73,m³
